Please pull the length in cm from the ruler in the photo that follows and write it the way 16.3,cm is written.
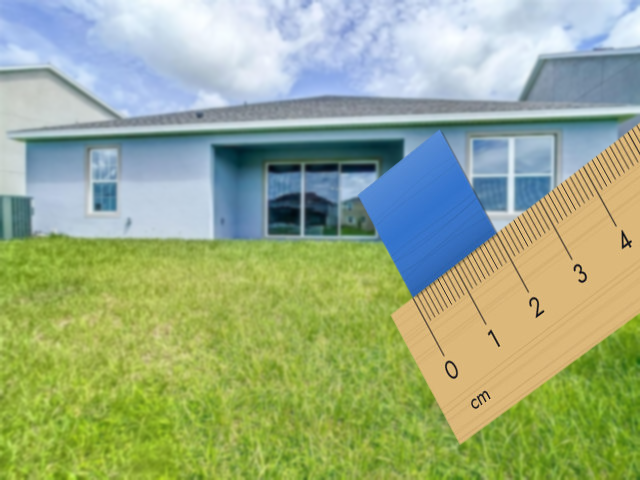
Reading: 2,cm
